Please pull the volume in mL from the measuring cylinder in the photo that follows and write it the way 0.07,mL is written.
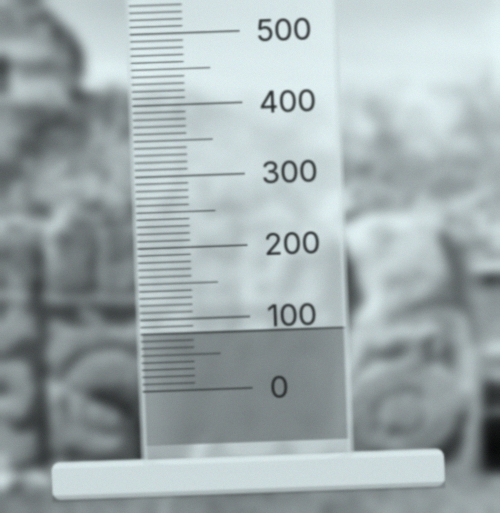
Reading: 80,mL
